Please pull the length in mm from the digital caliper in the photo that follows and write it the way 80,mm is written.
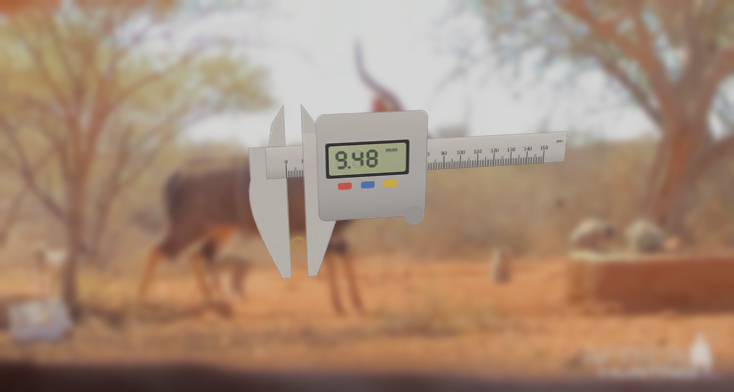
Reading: 9.48,mm
